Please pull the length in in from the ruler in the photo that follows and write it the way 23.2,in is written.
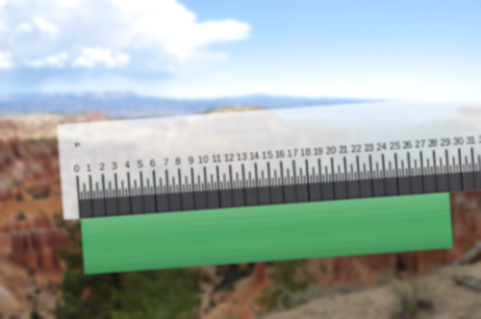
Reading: 29,in
